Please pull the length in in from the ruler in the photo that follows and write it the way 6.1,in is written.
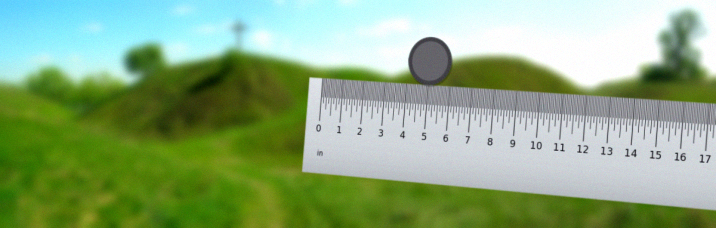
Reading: 2,in
